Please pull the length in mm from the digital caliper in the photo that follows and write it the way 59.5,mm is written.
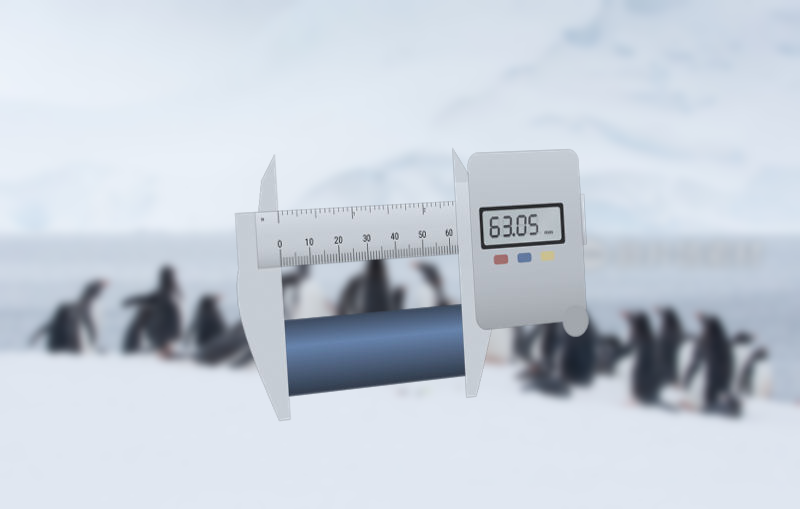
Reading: 63.05,mm
